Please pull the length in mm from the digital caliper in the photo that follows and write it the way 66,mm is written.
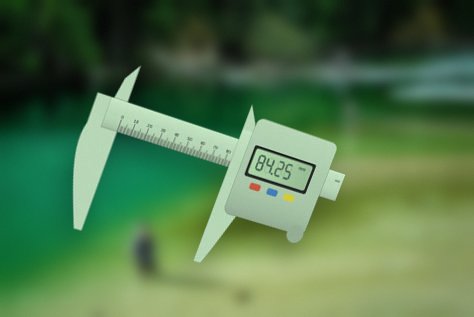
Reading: 84.25,mm
